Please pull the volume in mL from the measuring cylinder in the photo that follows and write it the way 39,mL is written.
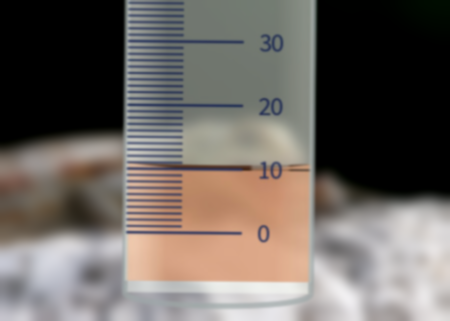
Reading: 10,mL
